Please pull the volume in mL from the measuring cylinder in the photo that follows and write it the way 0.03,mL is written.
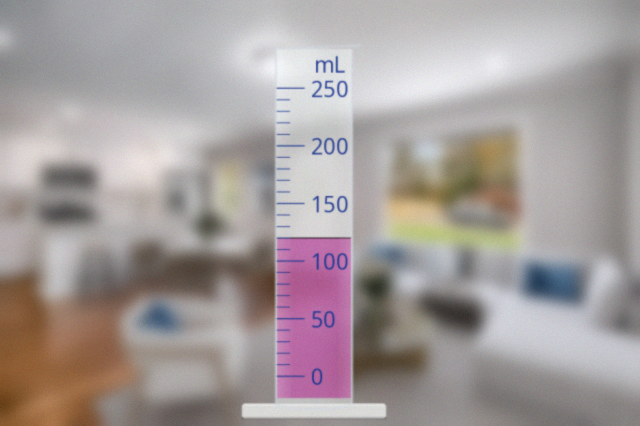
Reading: 120,mL
